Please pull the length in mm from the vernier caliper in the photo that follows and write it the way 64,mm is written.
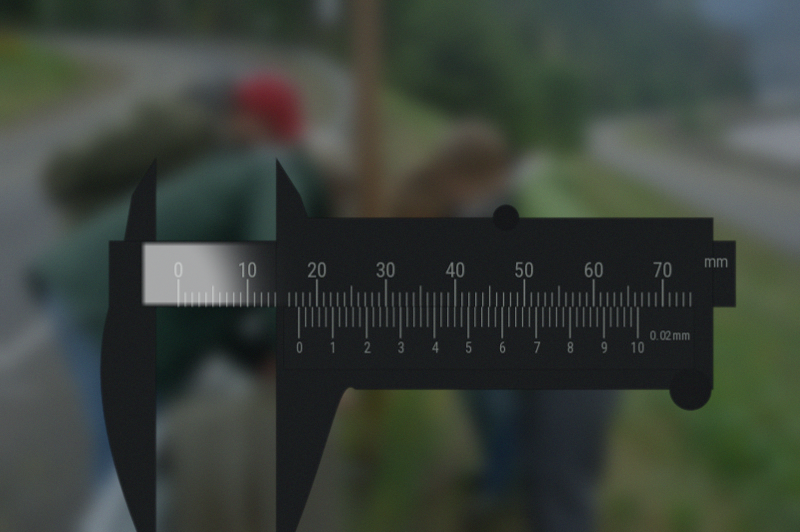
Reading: 17.4,mm
